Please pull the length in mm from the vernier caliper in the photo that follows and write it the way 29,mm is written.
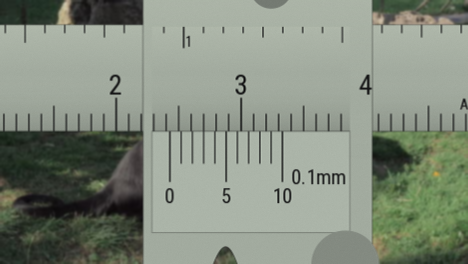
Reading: 24.3,mm
